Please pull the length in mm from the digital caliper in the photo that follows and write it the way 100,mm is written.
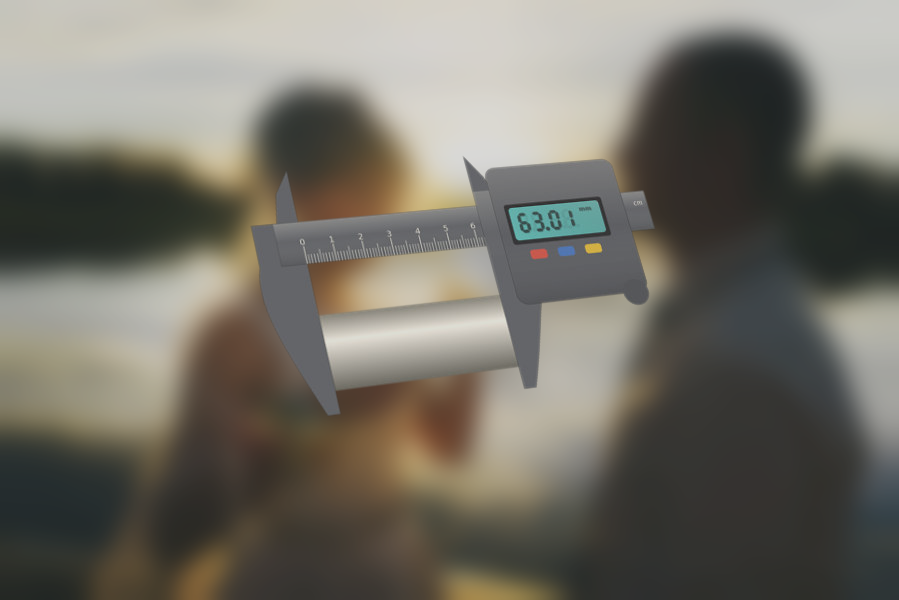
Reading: 63.01,mm
